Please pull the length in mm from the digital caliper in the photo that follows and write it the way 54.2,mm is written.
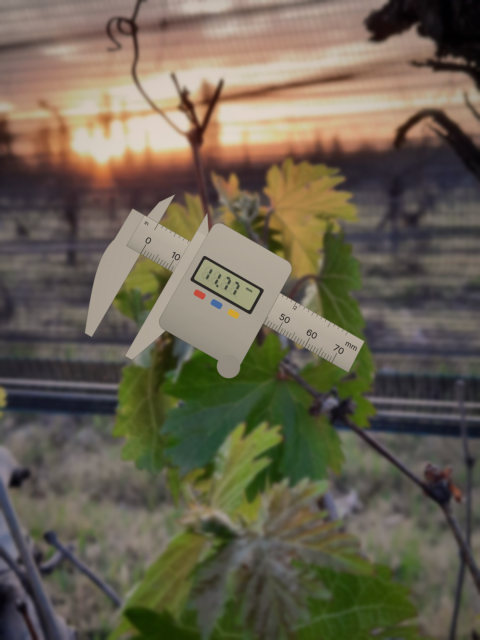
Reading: 11.77,mm
